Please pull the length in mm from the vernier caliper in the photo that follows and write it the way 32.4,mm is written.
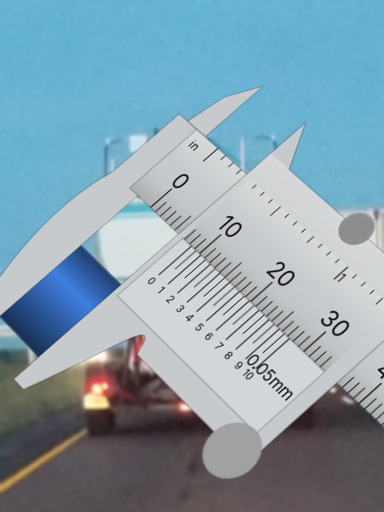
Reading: 8.4,mm
